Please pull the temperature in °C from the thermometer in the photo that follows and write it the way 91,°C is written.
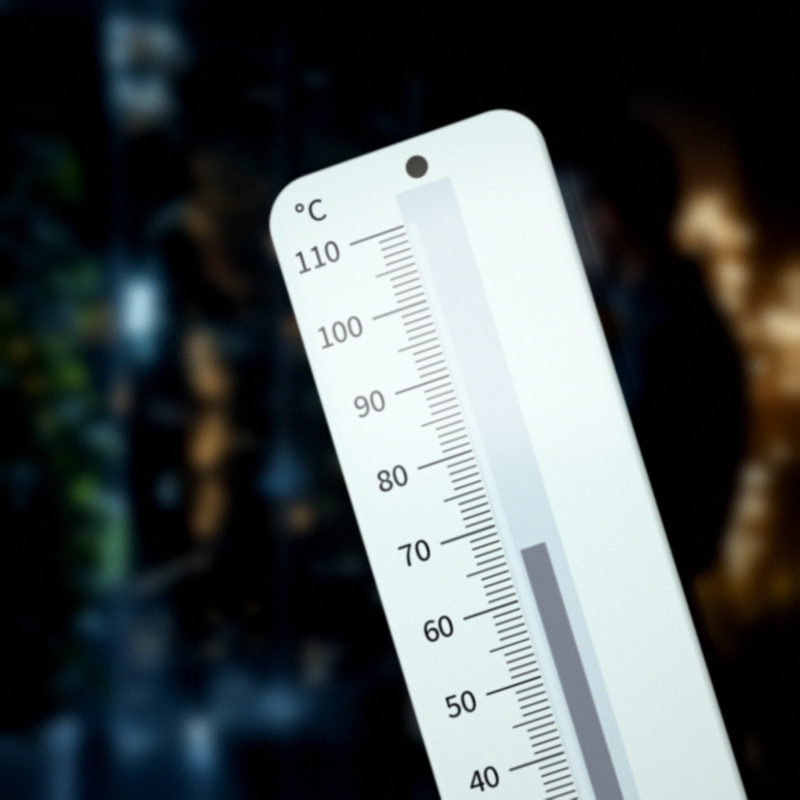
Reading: 66,°C
